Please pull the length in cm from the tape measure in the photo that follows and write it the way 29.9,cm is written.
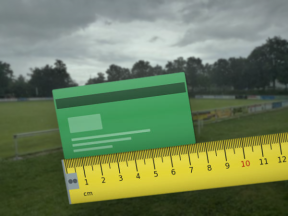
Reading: 7.5,cm
